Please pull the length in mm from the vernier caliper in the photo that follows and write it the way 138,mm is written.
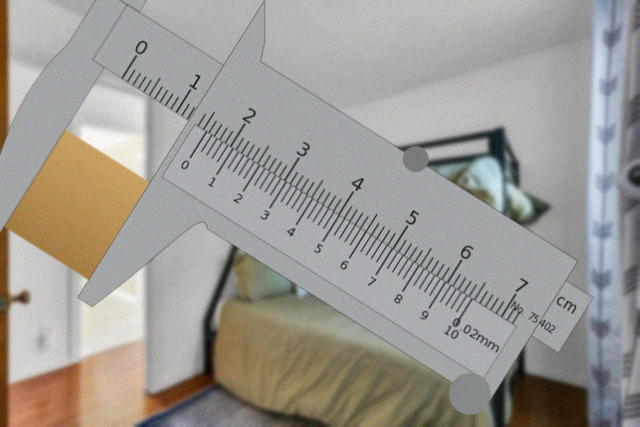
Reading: 15.6,mm
